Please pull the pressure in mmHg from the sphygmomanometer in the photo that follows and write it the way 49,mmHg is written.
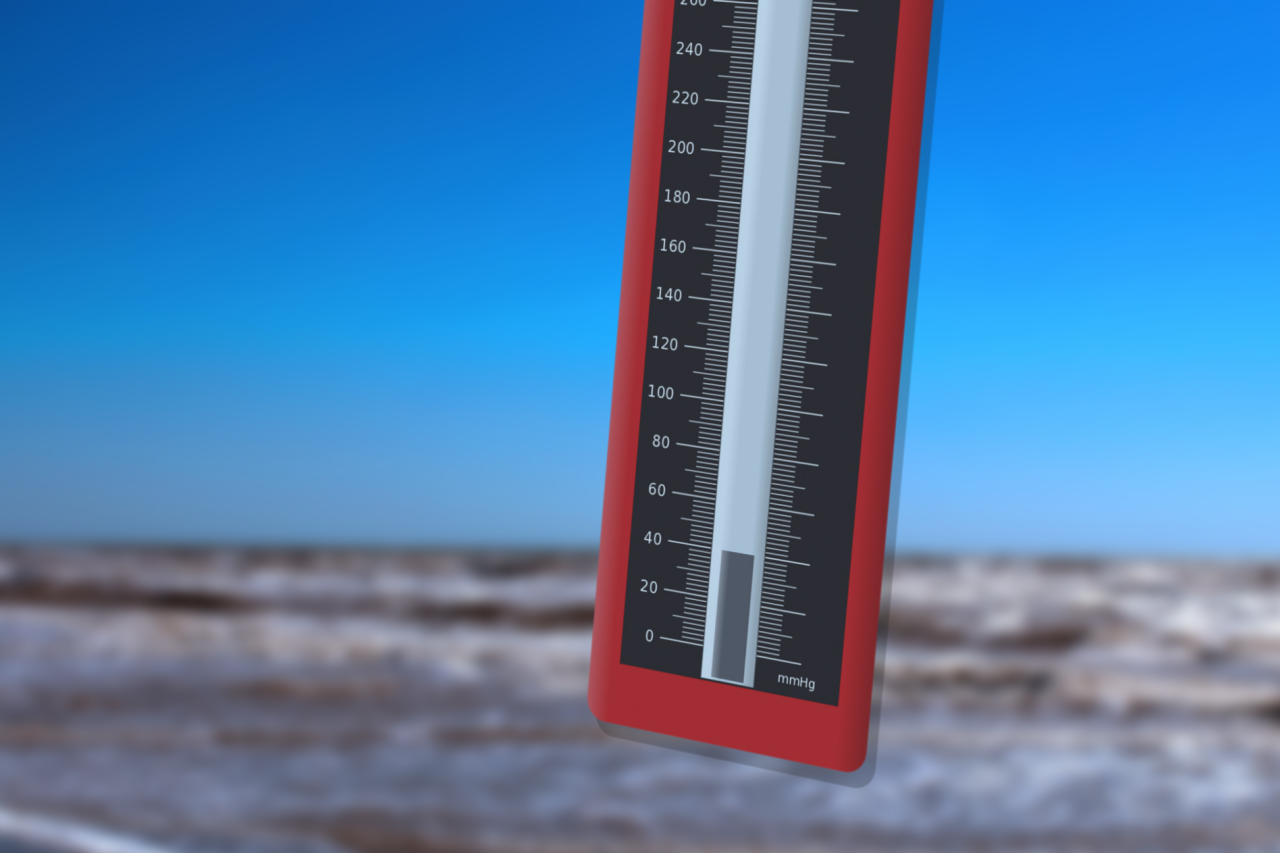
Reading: 40,mmHg
